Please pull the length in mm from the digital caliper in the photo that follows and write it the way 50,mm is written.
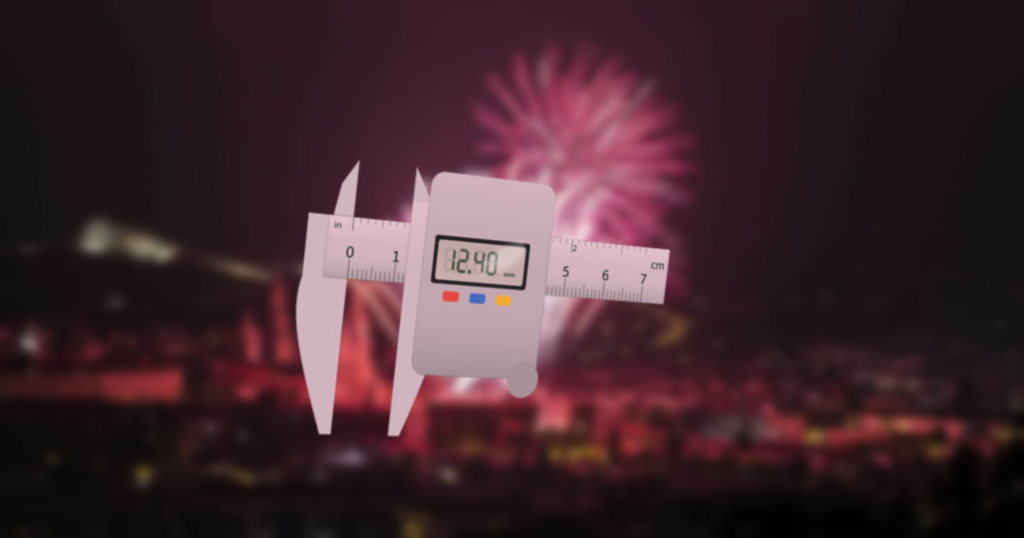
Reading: 12.40,mm
